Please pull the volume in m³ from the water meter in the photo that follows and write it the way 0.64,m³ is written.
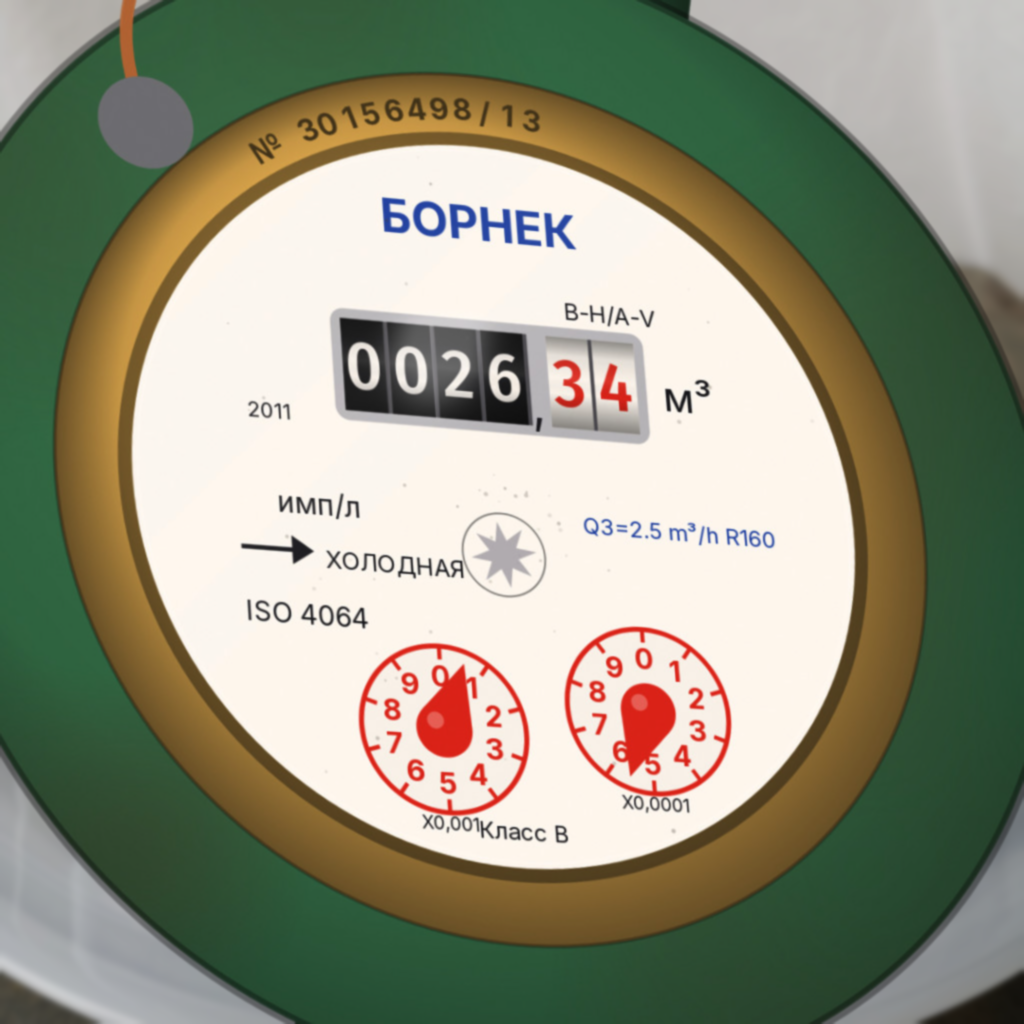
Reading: 26.3405,m³
